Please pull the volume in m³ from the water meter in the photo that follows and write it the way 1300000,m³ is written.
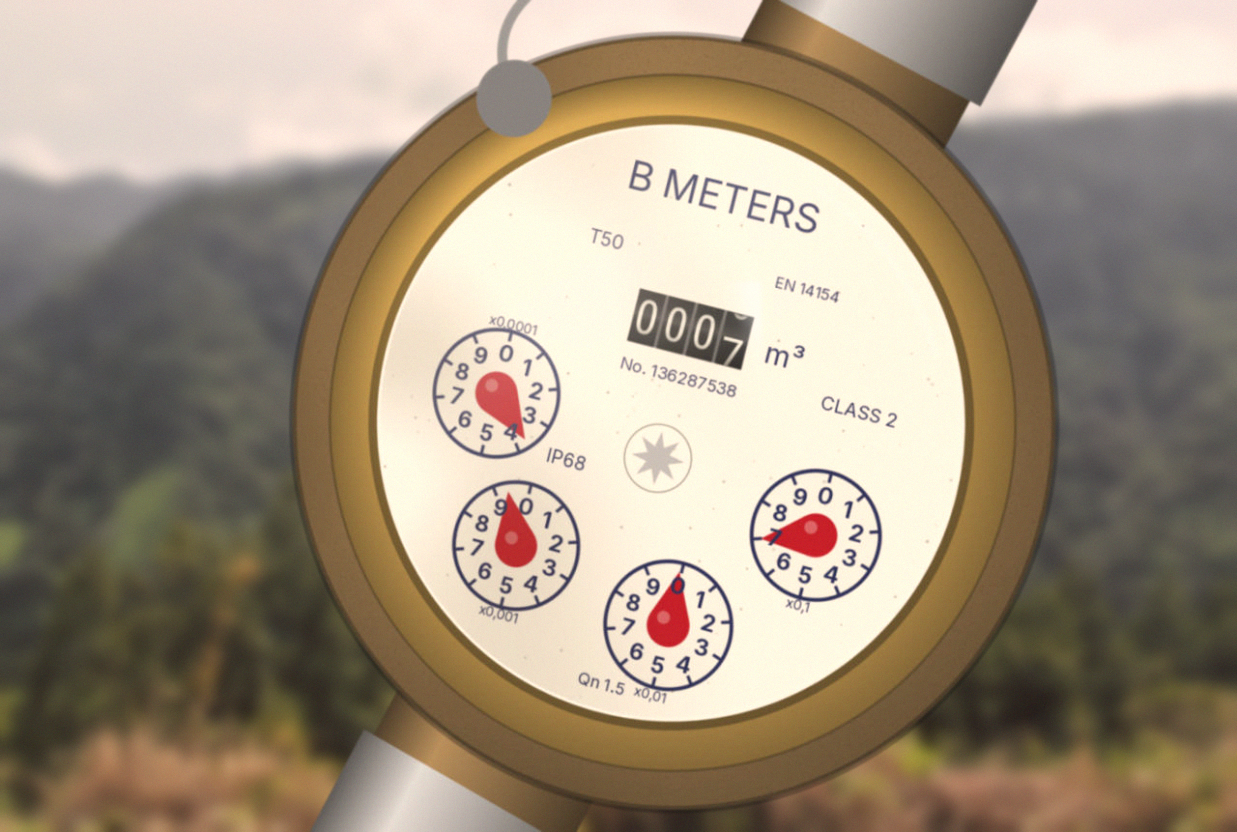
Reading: 6.6993,m³
